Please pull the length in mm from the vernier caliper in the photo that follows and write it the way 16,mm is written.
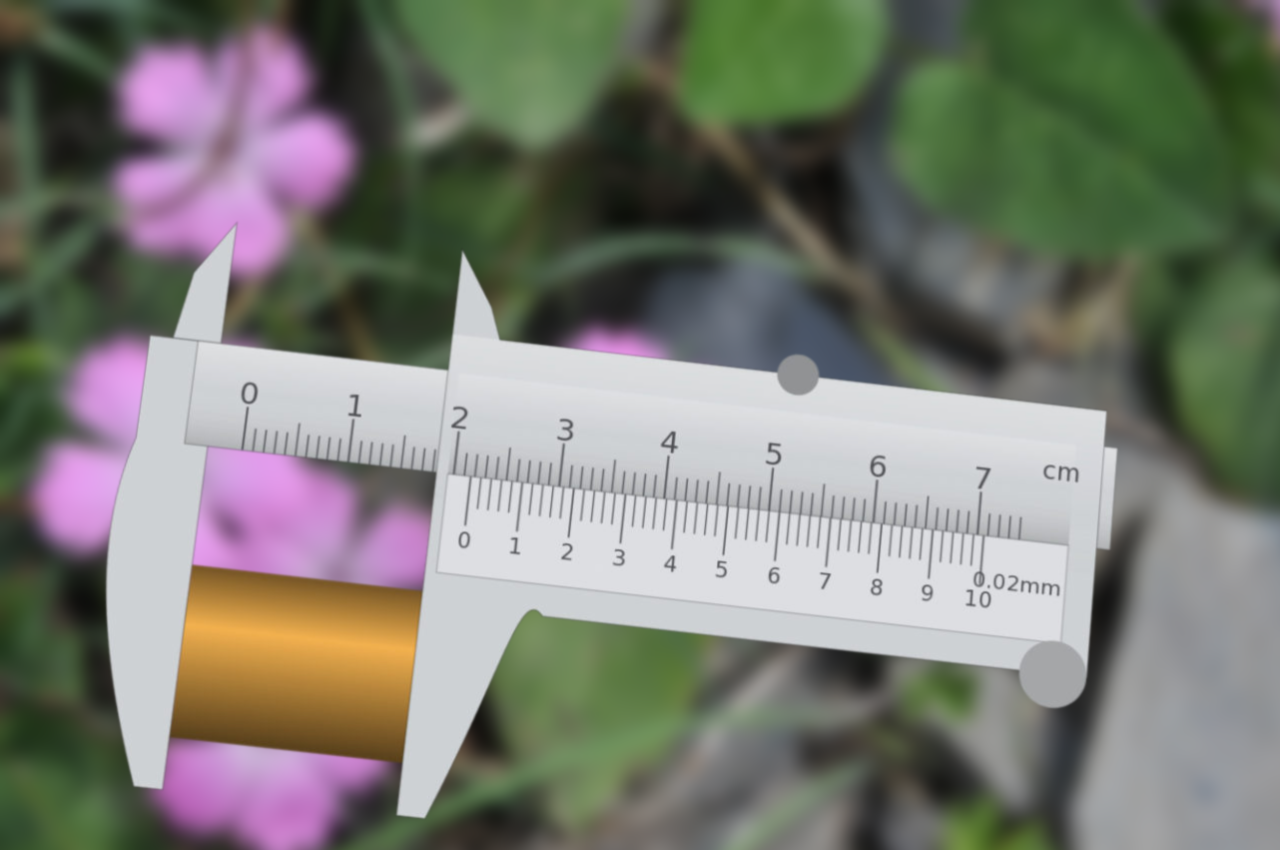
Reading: 21.6,mm
